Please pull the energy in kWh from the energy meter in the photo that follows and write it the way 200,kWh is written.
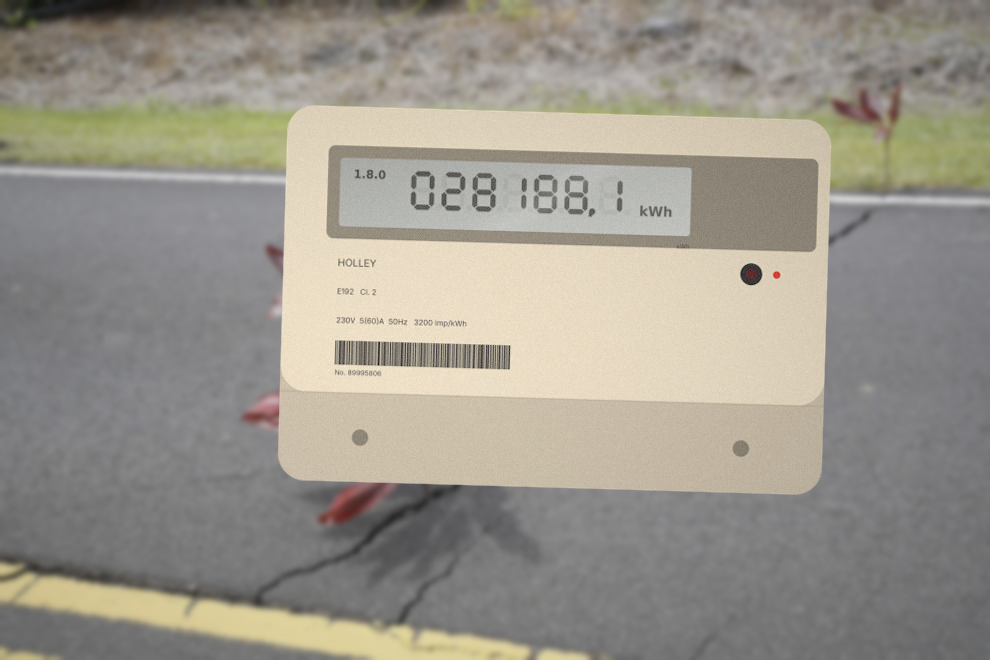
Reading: 28188.1,kWh
